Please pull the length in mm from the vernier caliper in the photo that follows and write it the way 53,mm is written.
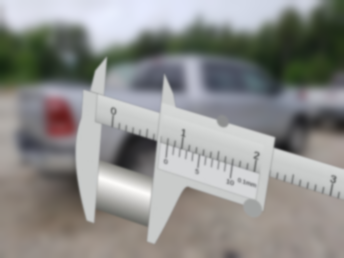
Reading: 8.0,mm
